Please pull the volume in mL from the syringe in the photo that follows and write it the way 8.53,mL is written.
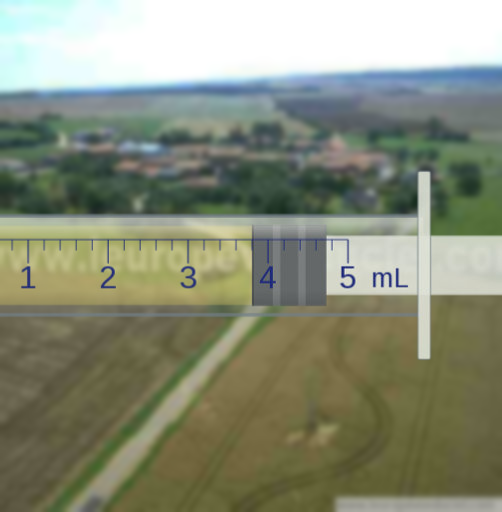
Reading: 3.8,mL
